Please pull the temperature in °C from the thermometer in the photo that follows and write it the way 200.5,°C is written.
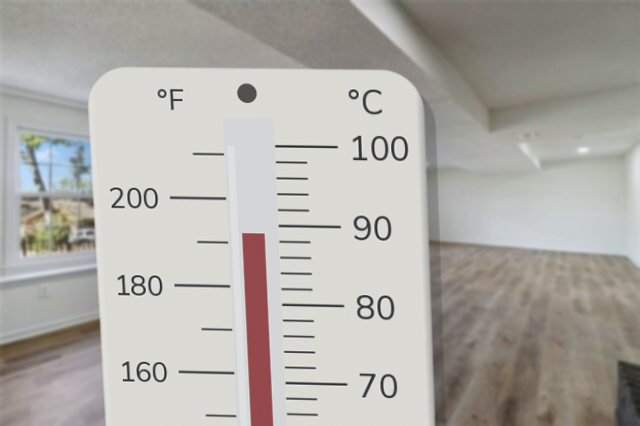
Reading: 89,°C
